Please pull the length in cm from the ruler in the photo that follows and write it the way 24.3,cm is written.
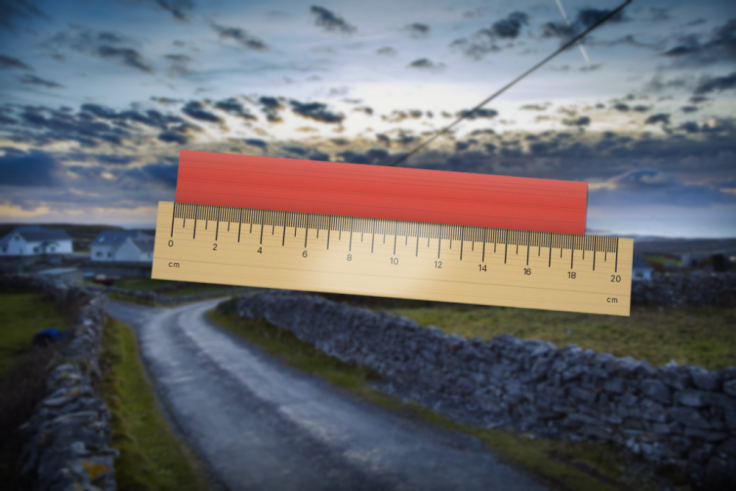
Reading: 18.5,cm
